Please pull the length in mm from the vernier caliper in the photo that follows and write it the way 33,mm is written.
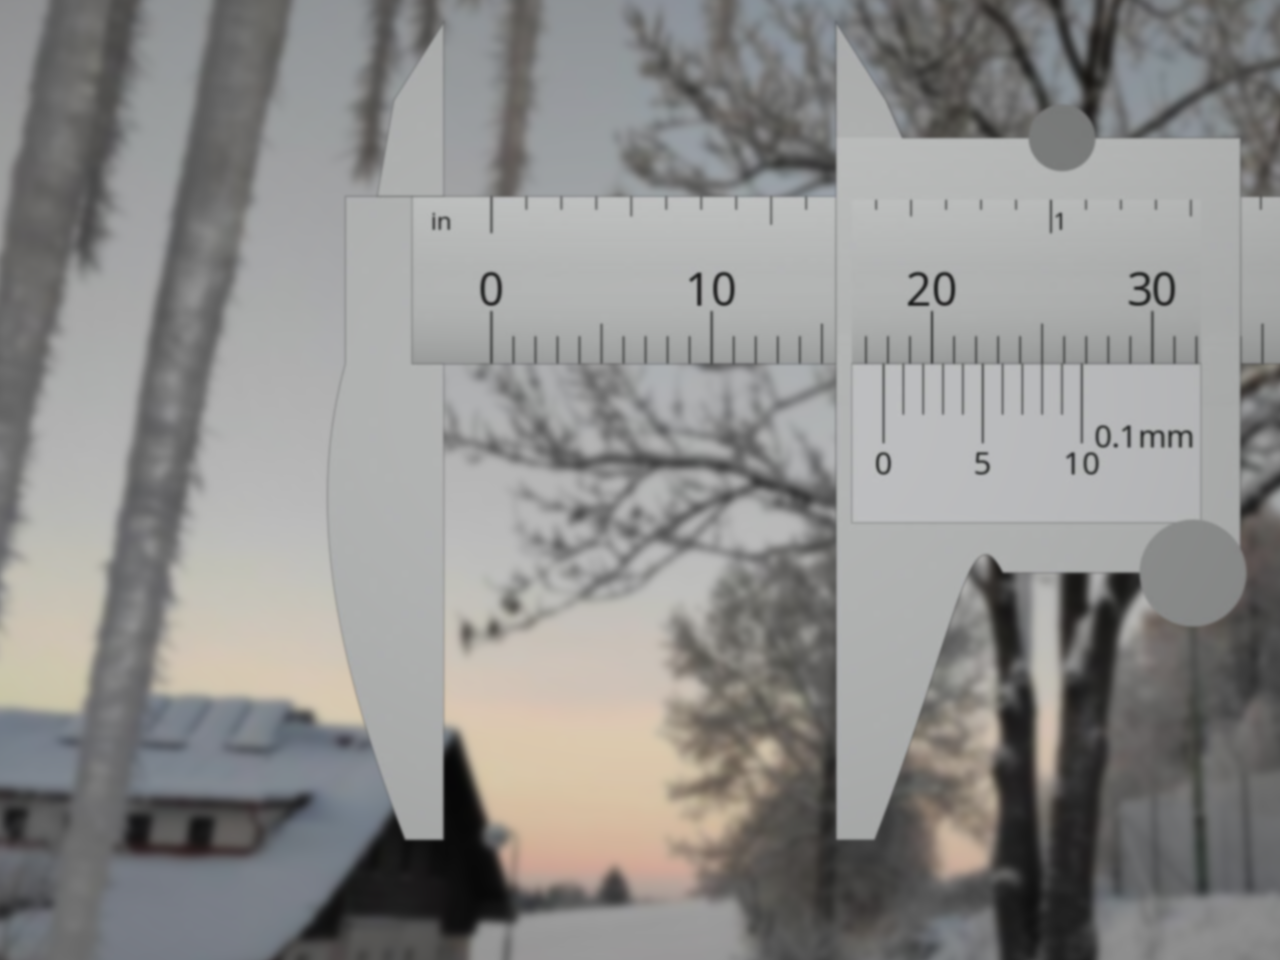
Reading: 17.8,mm
